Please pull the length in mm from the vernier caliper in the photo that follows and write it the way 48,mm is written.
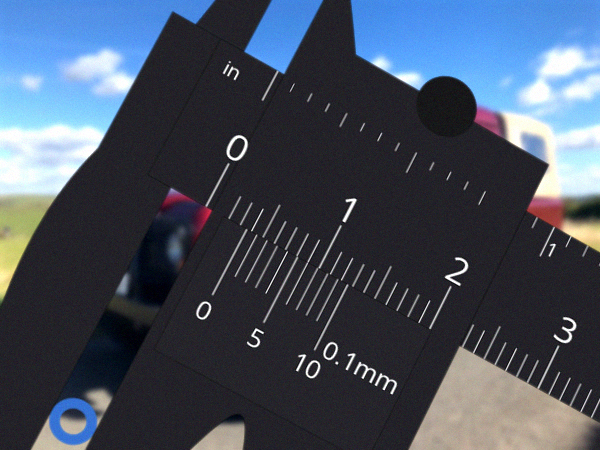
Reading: 3.6,mm
